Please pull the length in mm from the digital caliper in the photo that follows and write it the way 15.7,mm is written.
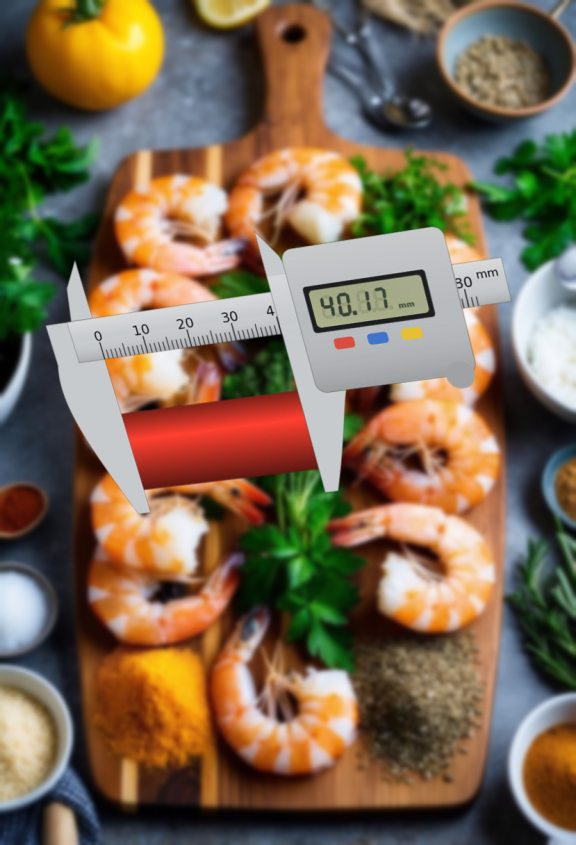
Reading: 40.17,mm
